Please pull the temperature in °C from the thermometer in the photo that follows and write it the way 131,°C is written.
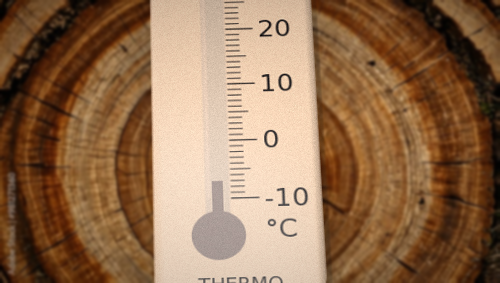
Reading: -7,°C
